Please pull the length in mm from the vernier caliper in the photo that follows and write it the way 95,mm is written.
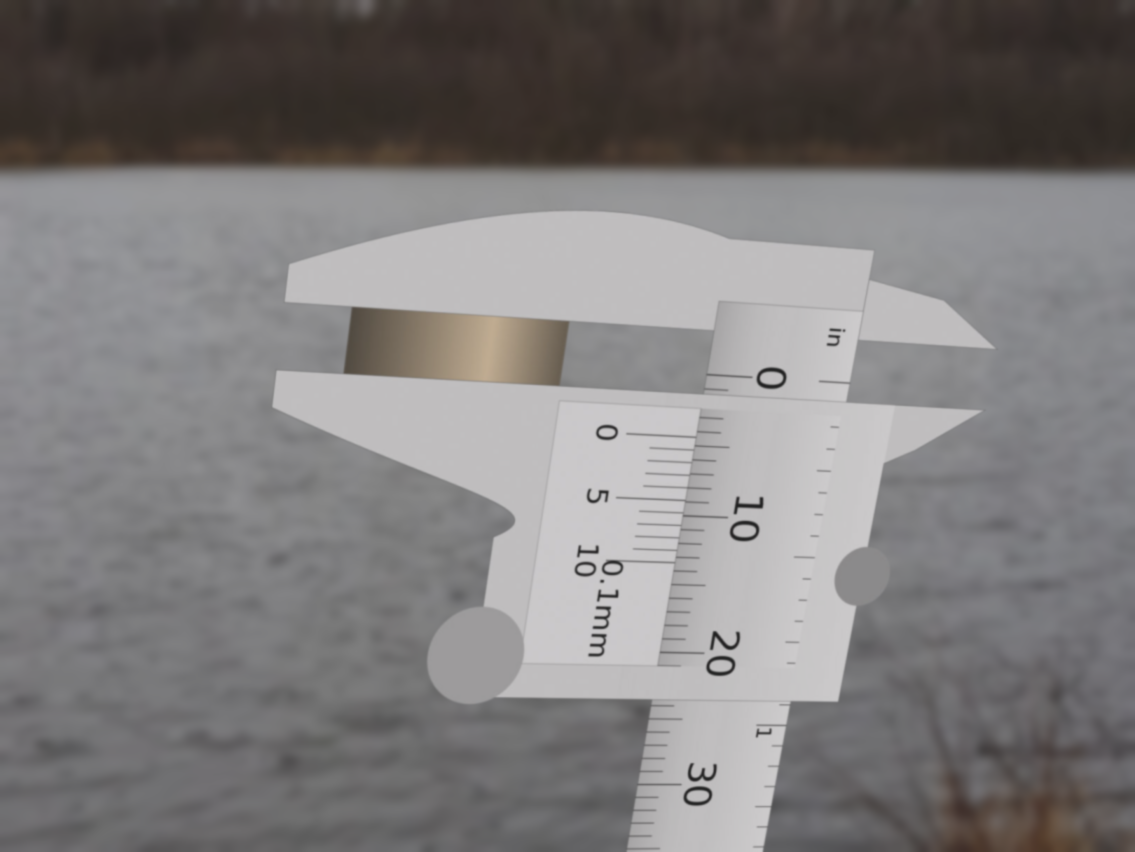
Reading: 4.4,mm
